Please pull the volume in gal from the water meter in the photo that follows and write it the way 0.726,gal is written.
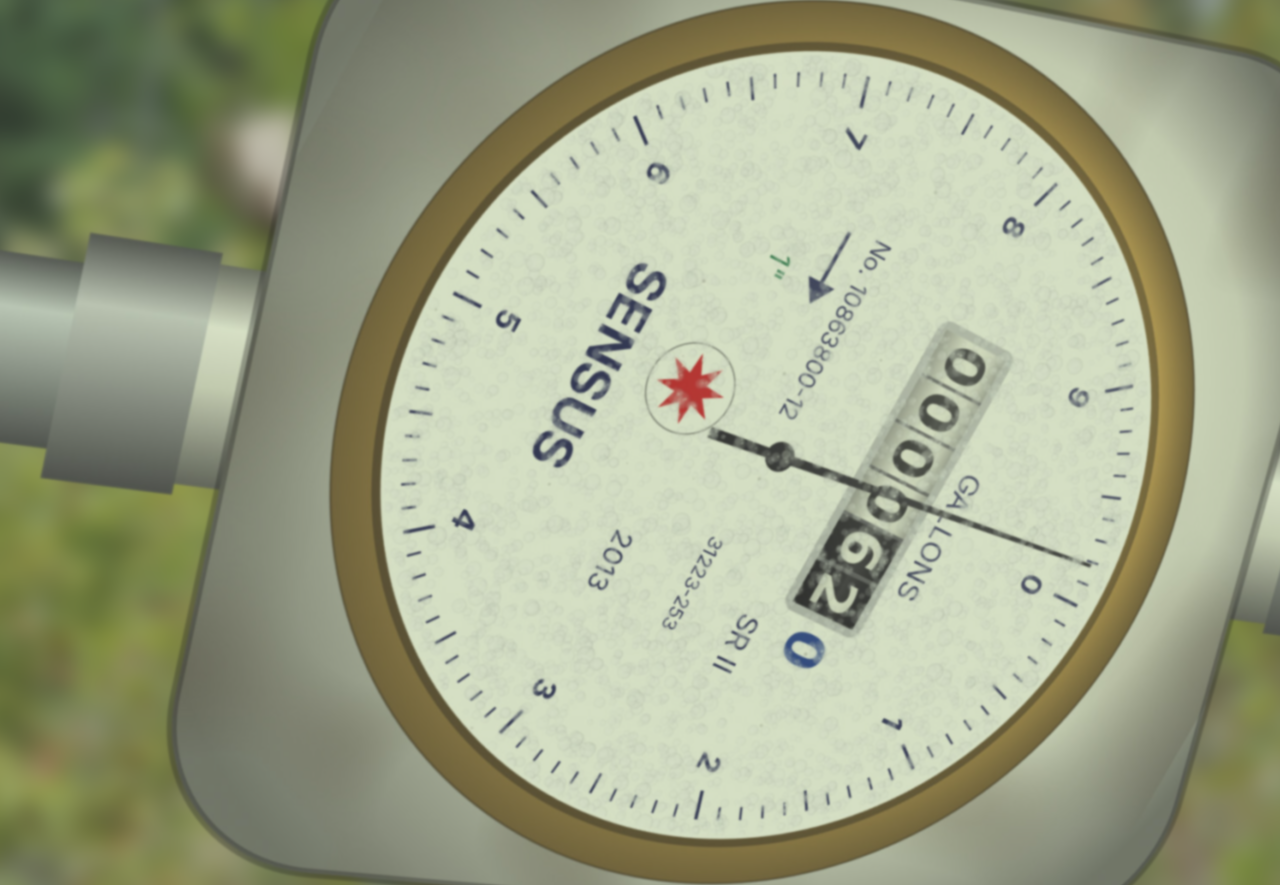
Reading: 619.8,gal
